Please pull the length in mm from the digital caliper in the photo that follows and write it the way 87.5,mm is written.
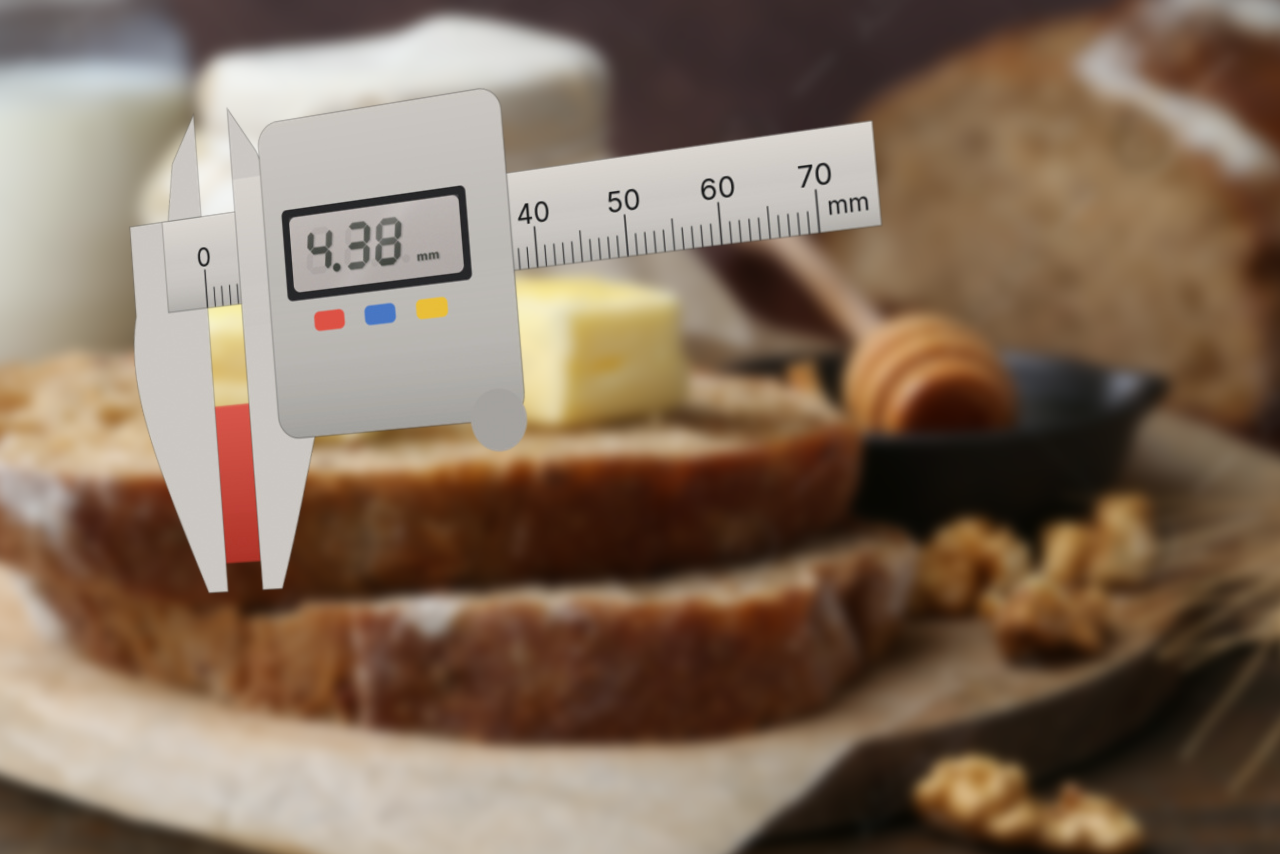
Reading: 4.38,mm
